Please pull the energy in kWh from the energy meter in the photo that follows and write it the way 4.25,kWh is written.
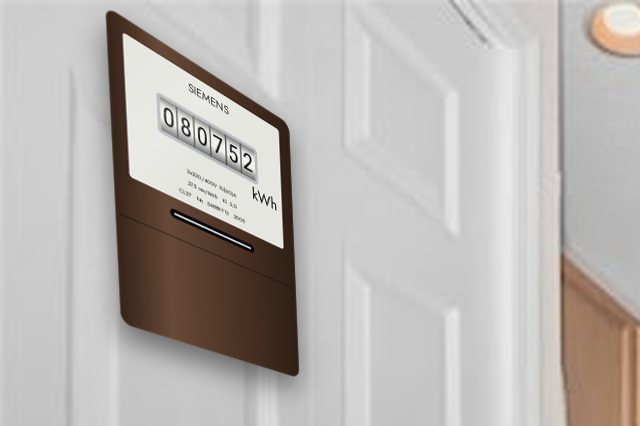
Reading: 80752,kWh
